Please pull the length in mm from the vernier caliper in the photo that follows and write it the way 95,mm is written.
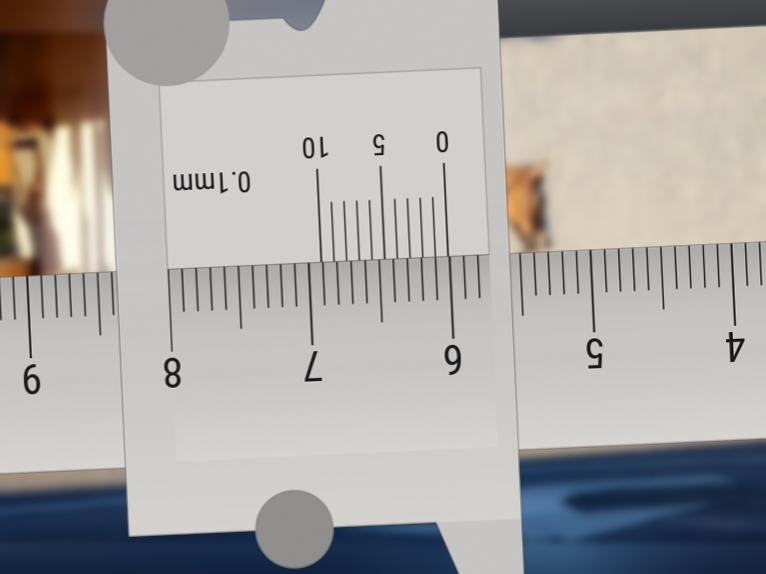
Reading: 60.1,mm
